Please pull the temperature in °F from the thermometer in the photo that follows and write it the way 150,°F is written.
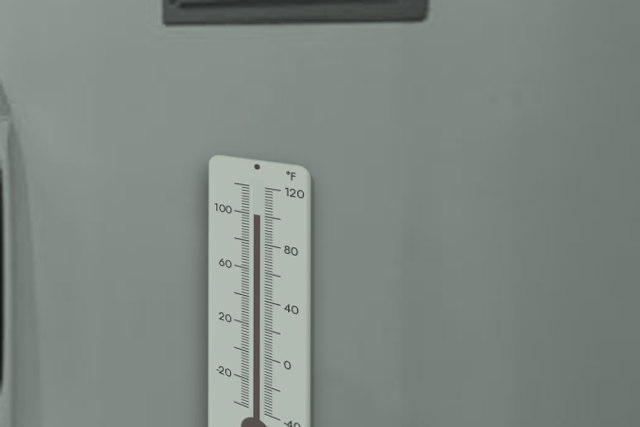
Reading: 100,°F
